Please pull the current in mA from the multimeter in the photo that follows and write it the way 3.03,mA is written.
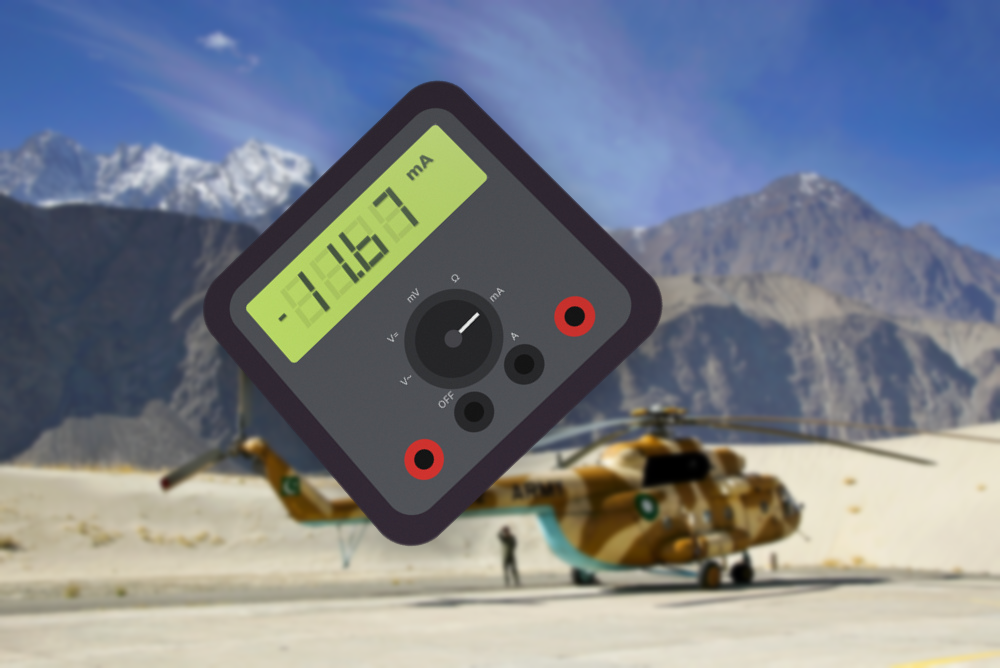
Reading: -11.67,mA
